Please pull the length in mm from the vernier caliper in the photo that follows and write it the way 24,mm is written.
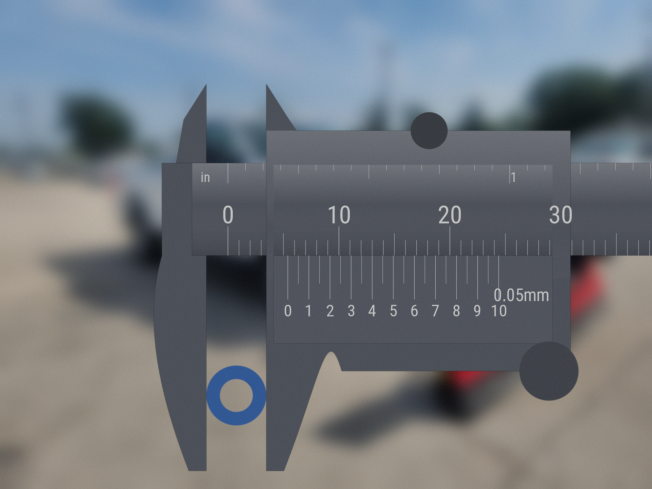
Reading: 5.4,mm
